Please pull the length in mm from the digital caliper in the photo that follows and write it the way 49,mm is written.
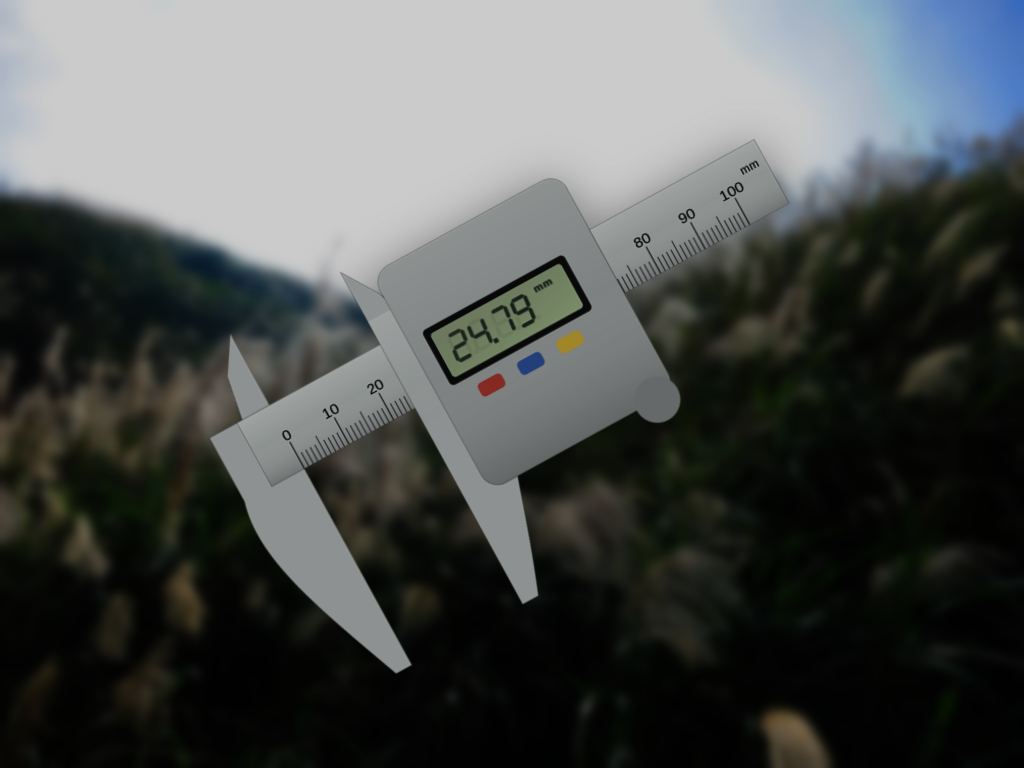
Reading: 24.79,mm
